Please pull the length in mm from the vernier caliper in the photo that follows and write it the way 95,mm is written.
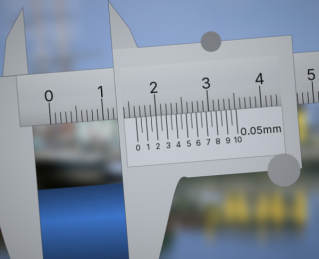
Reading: 16.2,mm
